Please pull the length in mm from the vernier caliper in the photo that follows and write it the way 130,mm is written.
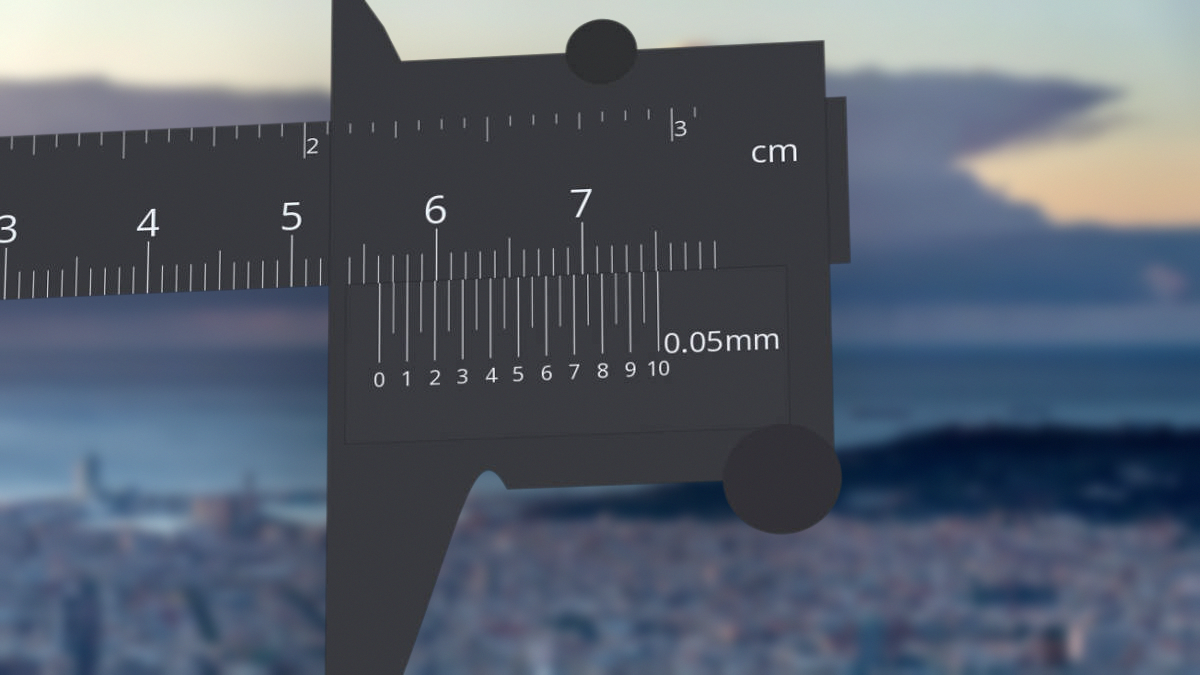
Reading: 56.1,mm
